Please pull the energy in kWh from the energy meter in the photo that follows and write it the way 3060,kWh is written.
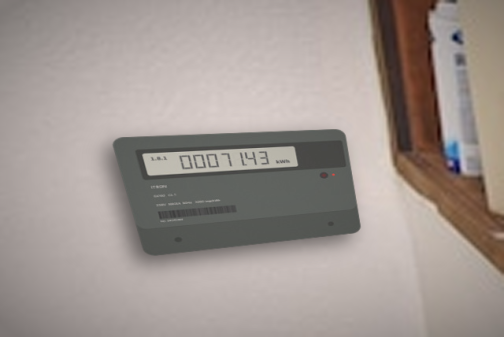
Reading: 71.43,kWh
